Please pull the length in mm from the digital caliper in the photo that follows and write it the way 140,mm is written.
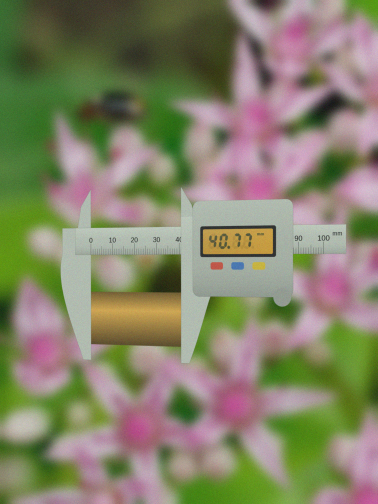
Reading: 40.77,mm
